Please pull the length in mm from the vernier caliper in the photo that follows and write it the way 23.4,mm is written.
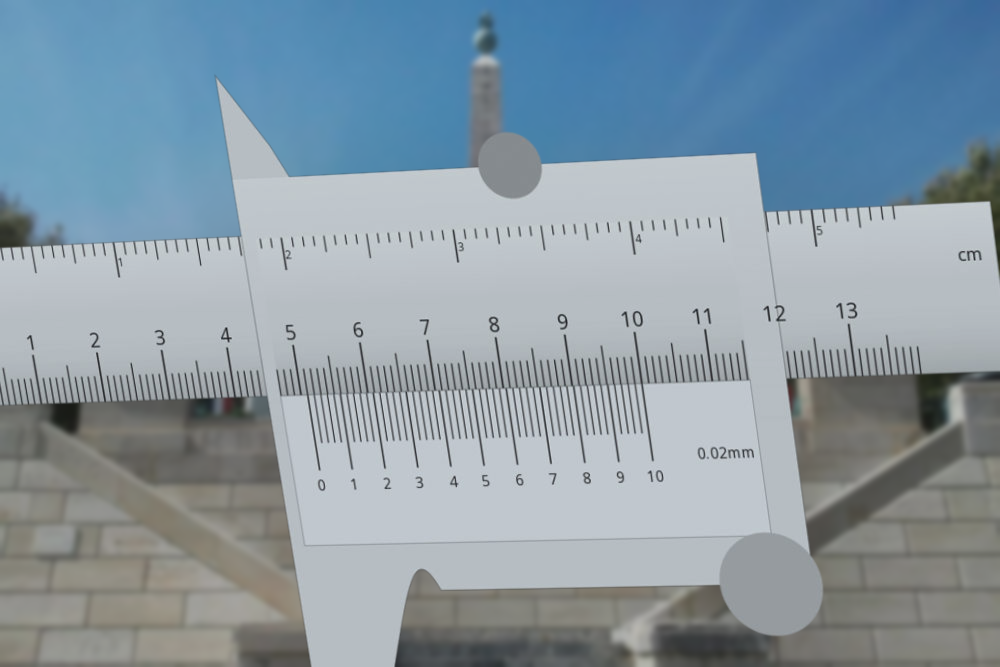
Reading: 51.0,mm
